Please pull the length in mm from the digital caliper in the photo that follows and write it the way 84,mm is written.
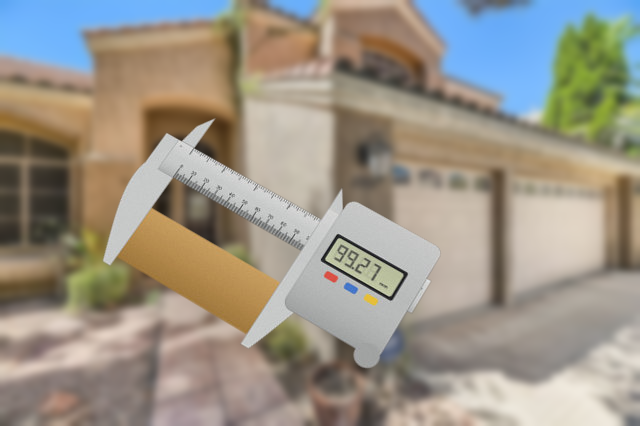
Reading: 99.27,mm
